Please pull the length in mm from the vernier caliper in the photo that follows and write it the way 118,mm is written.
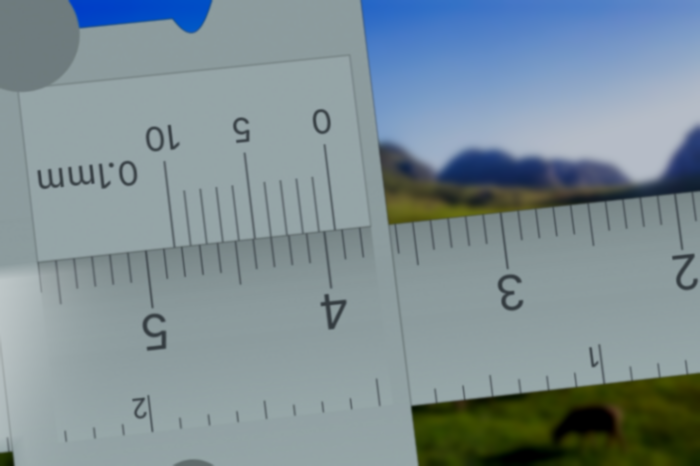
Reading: 39.4,mm
